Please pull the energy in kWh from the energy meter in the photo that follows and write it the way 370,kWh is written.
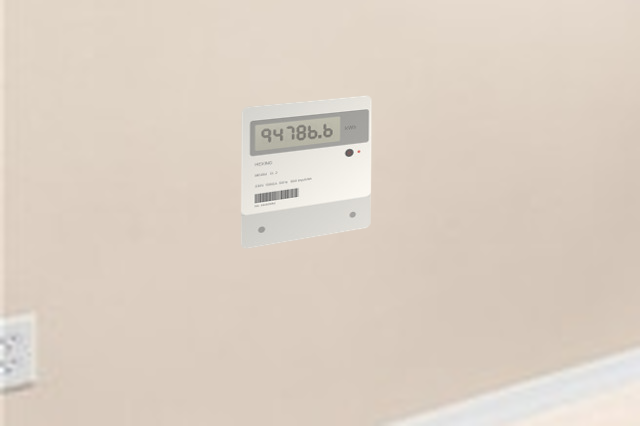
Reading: 94786.6,kWh
